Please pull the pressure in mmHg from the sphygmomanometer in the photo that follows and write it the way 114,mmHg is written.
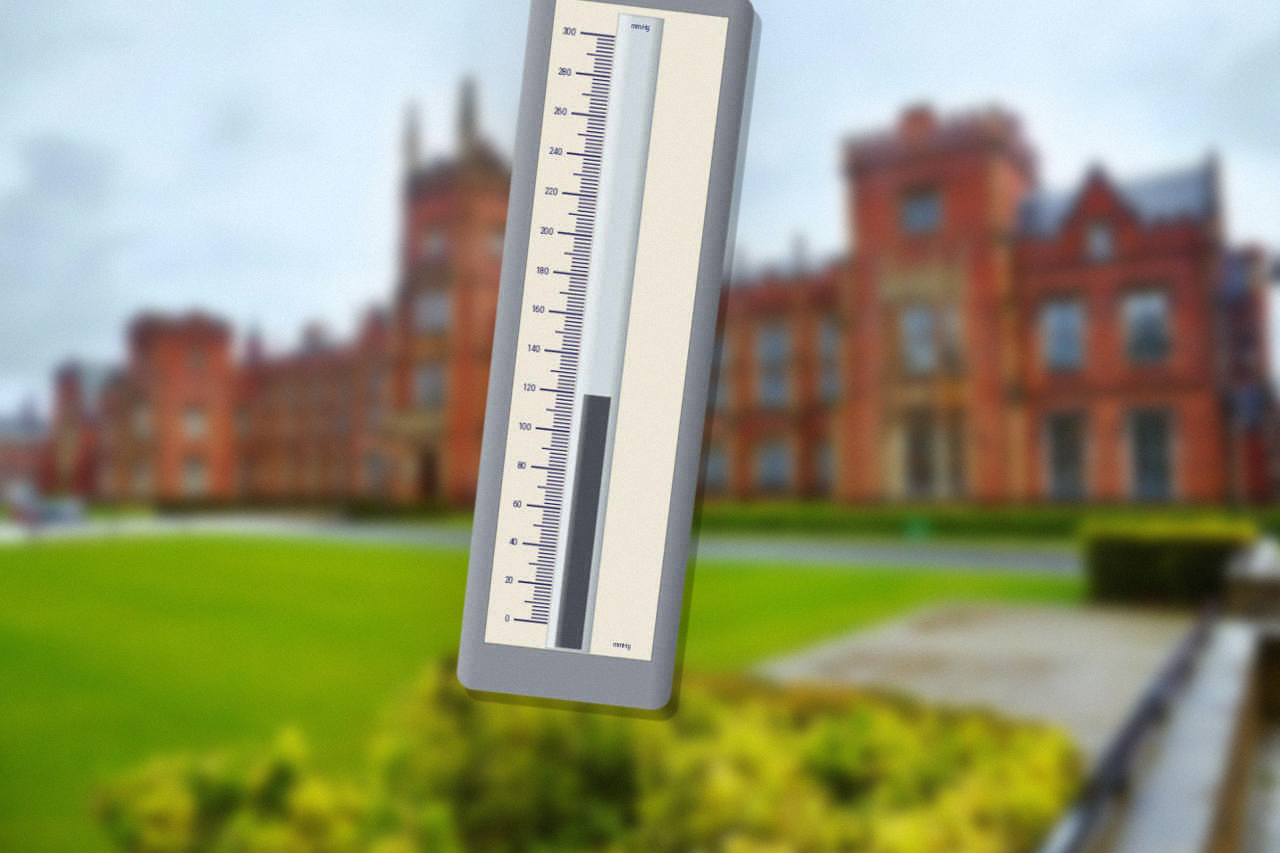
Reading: 120,mmHg
